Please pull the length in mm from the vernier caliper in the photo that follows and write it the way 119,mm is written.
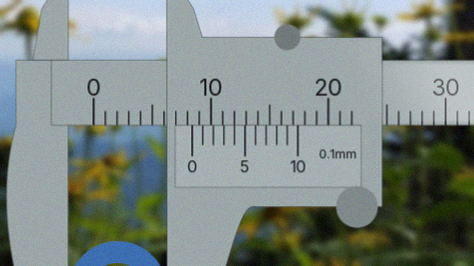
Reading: 8.4,mm
